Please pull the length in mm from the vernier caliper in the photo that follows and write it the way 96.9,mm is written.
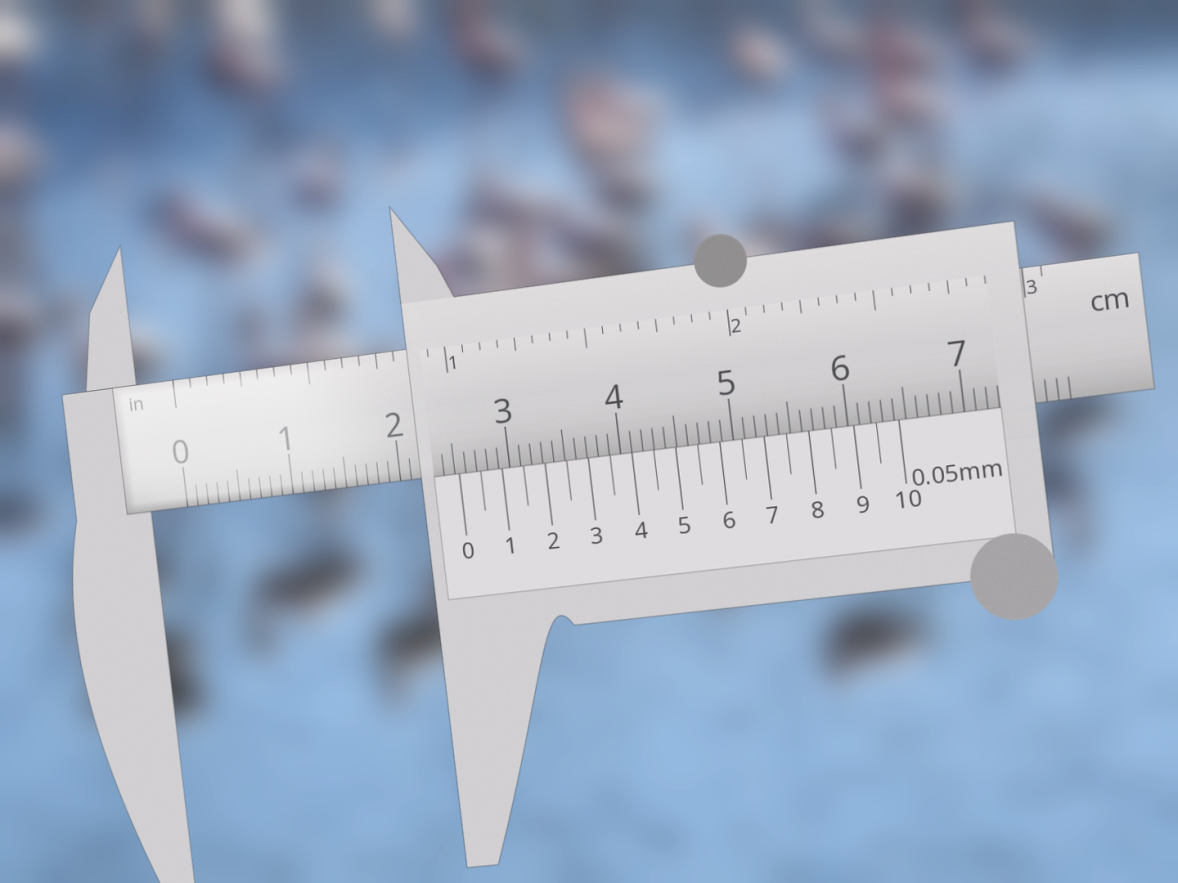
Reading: 25.4,mm
